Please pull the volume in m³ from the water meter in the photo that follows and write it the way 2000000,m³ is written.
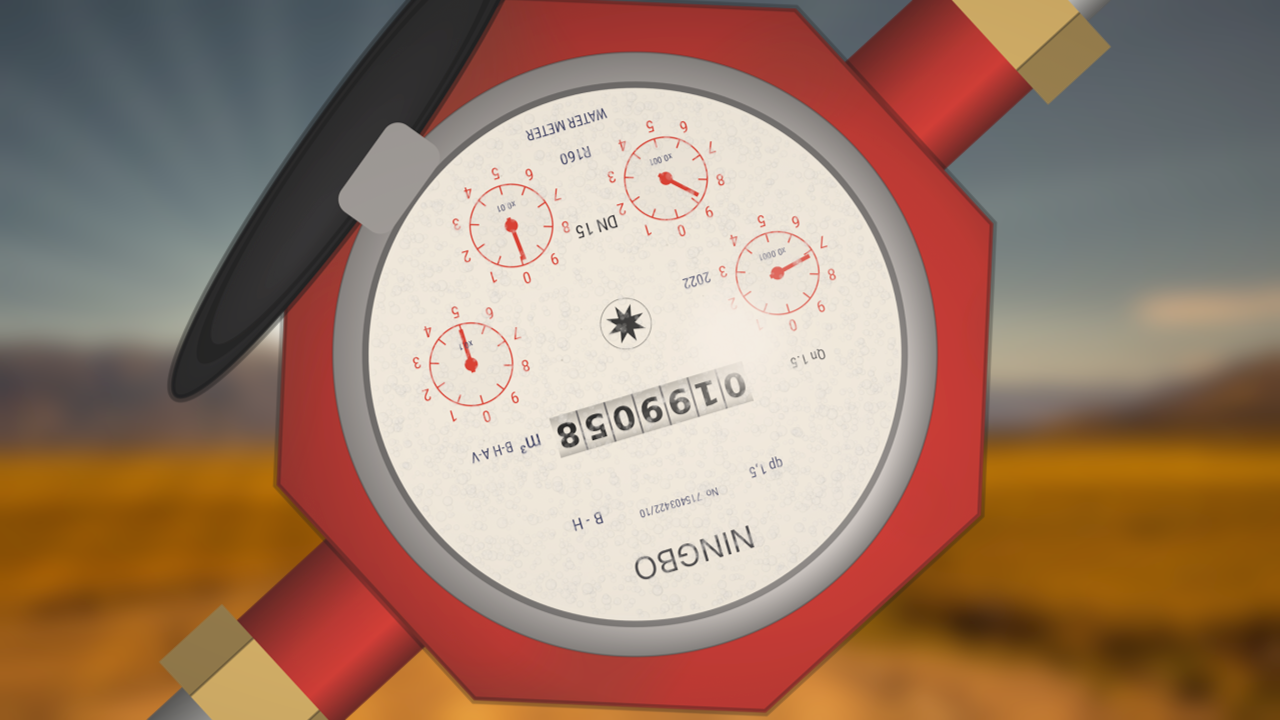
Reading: 199058.4987,m³
